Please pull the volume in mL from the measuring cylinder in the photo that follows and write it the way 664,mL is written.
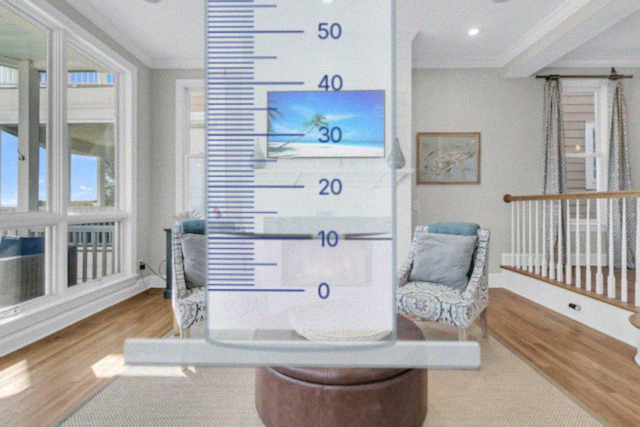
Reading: 10,mL
